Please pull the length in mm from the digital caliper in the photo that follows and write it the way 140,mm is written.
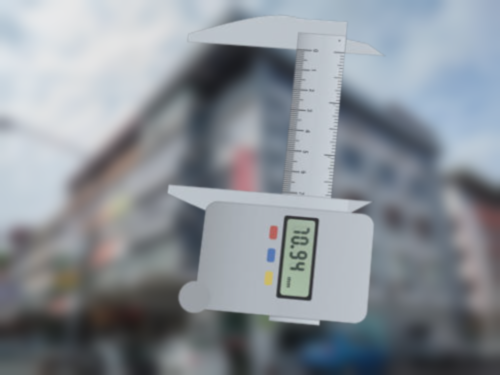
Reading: 70.94,mm
